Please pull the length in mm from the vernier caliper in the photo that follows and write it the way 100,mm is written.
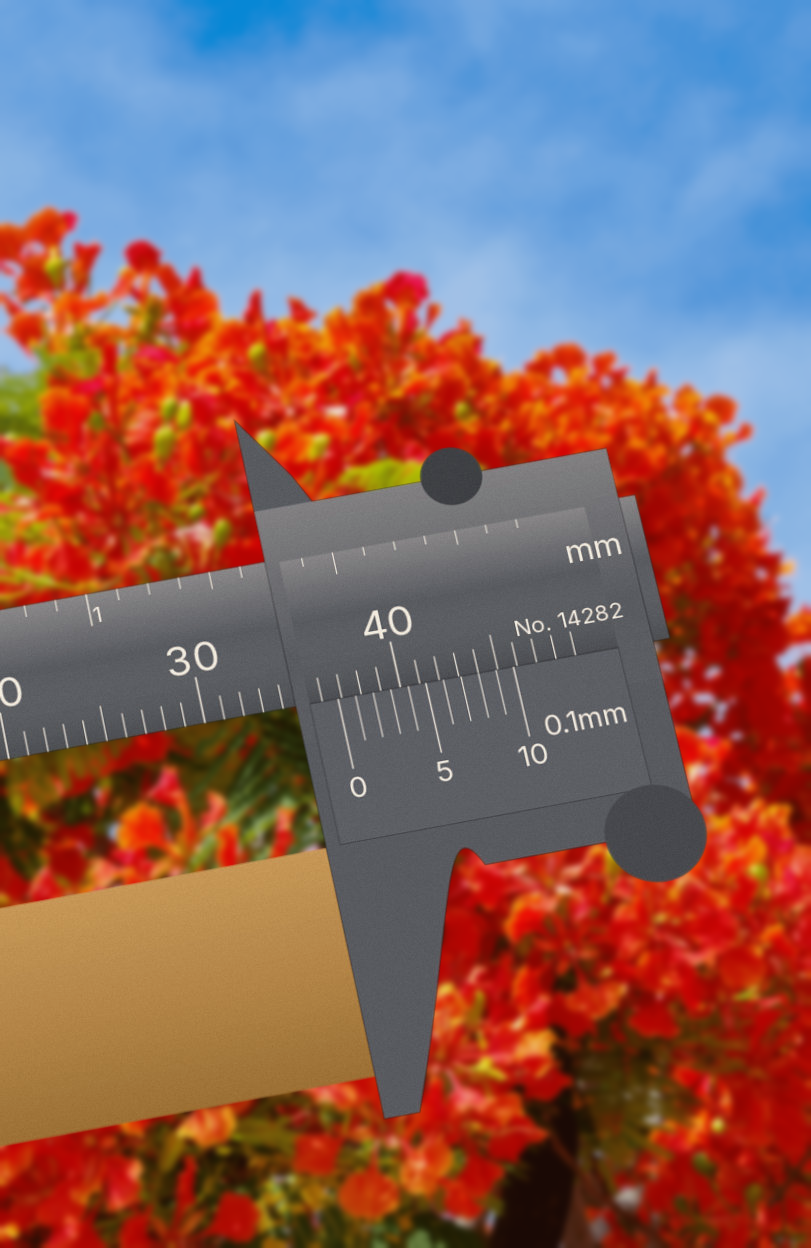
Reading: 36.8,mm
